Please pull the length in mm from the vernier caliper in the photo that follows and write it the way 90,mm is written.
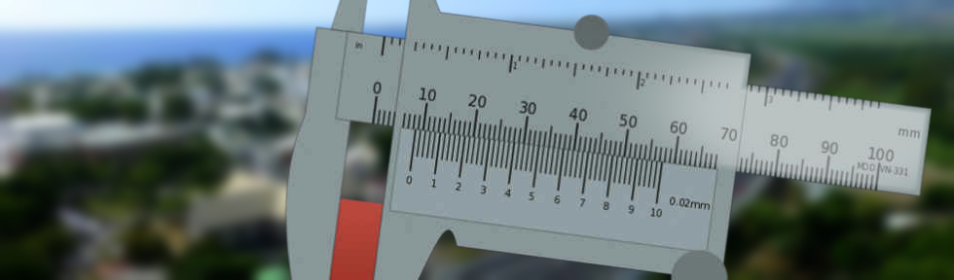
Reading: 8.5,mm
